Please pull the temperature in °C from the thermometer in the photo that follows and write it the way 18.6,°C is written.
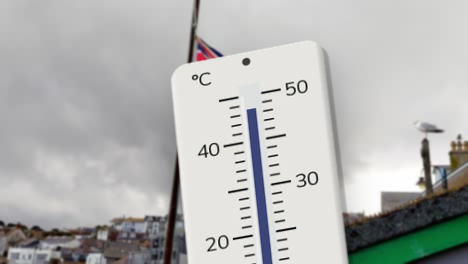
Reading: 47,°C
